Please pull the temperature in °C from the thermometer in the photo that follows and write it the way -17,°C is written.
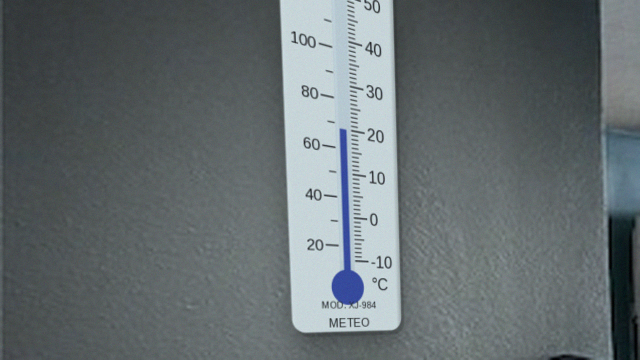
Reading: 20,°C
